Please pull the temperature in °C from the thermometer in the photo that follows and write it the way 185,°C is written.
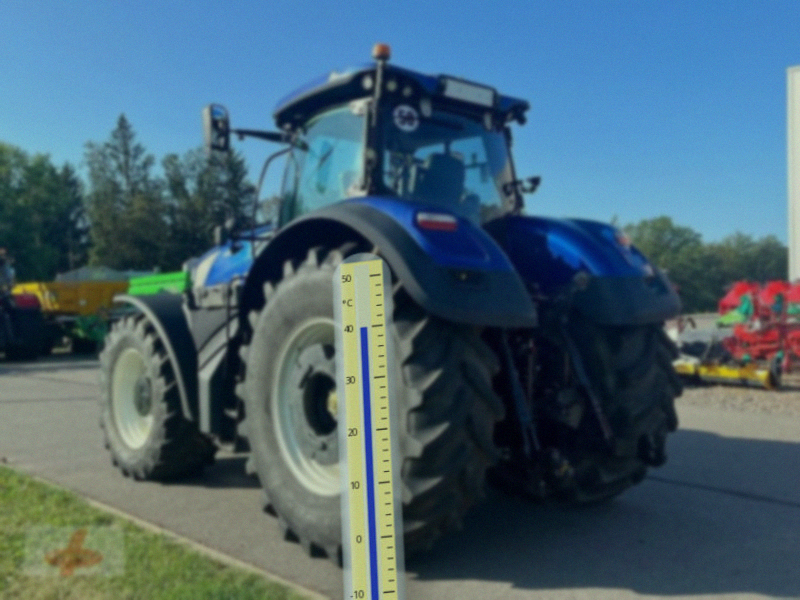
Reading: 40,°C
